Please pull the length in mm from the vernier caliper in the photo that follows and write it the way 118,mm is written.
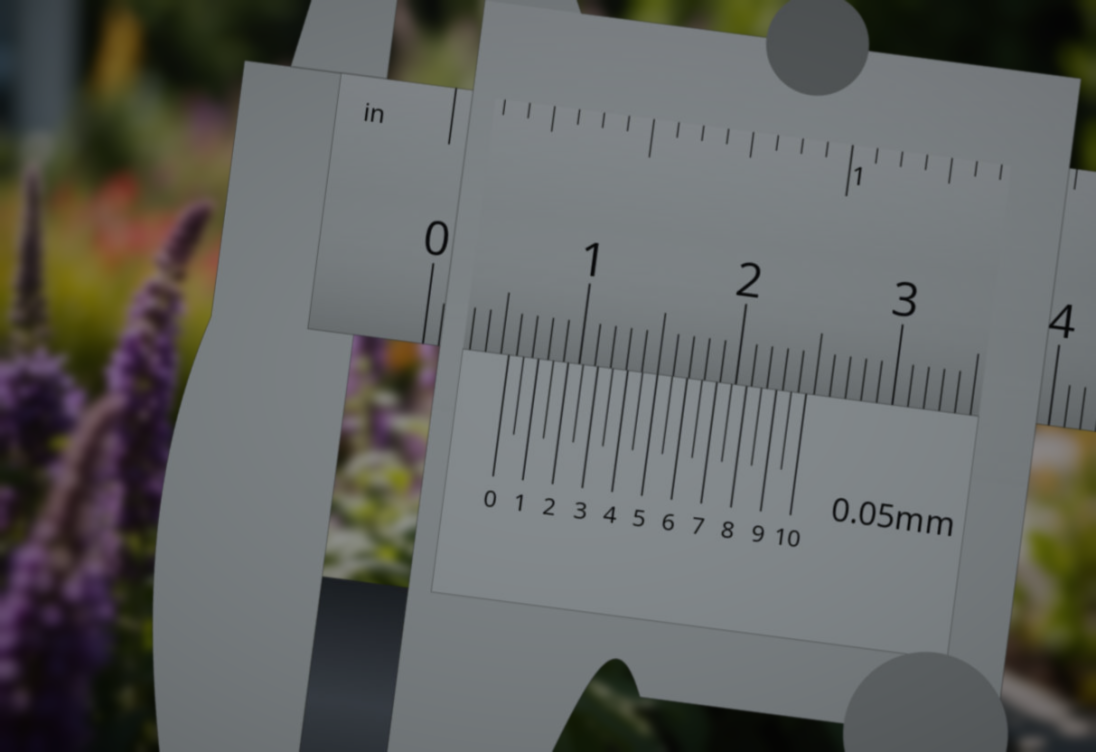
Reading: 5.5,mm
